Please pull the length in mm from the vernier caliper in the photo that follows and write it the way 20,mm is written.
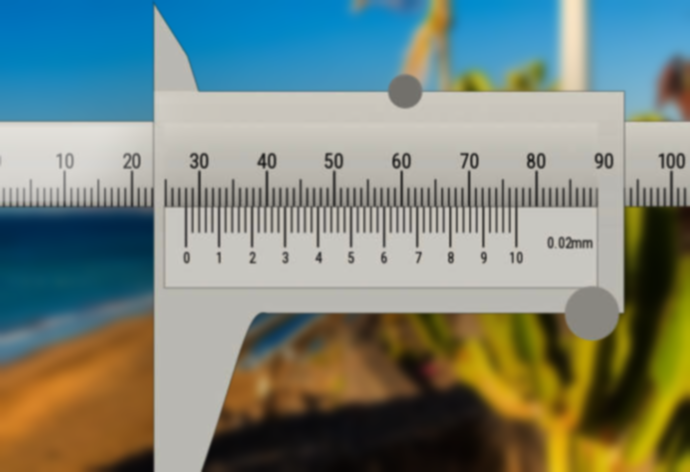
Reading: 28.0,mm
